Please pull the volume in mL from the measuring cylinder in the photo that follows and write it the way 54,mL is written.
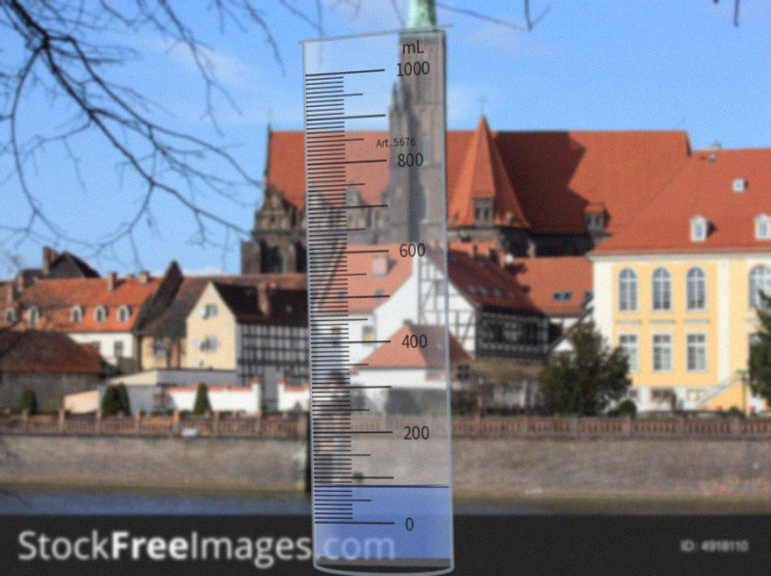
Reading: 80,mL
